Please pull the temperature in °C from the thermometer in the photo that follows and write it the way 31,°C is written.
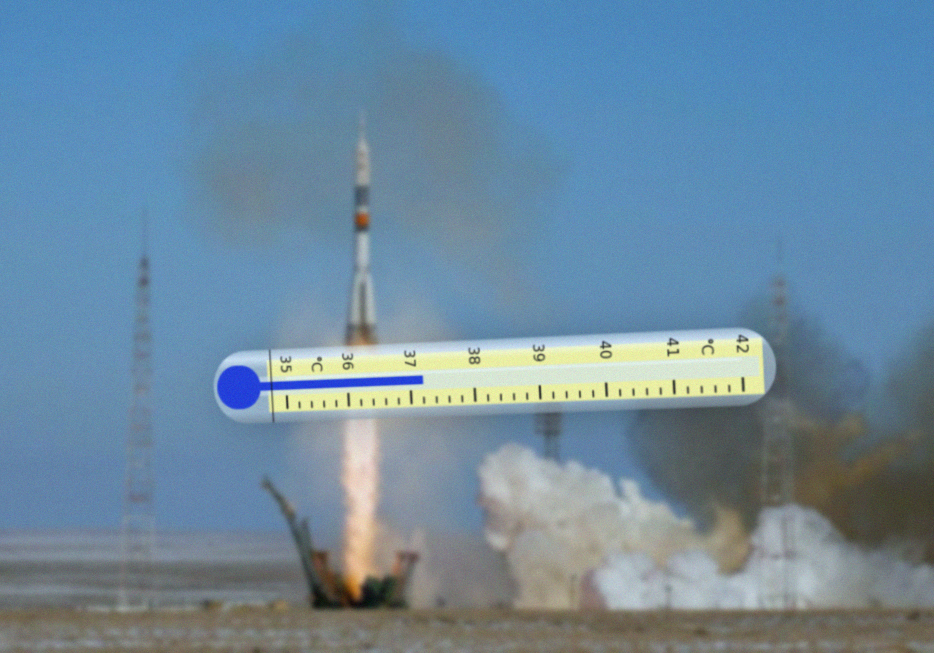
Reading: 37.2,°C
